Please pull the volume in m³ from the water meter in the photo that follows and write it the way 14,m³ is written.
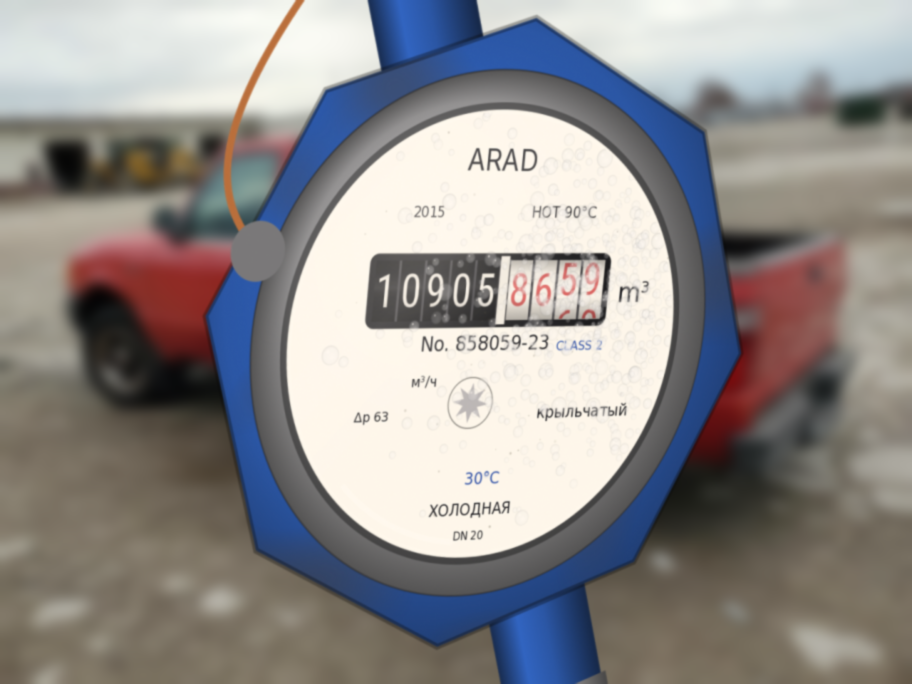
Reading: 10905.8659,m³
